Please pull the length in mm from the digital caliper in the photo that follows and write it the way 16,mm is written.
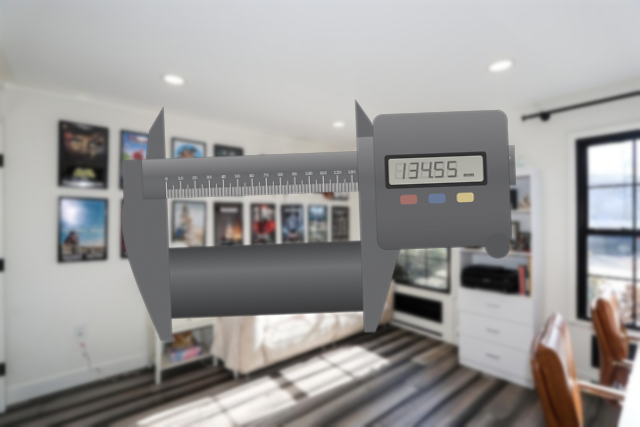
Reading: 134.55,mm
